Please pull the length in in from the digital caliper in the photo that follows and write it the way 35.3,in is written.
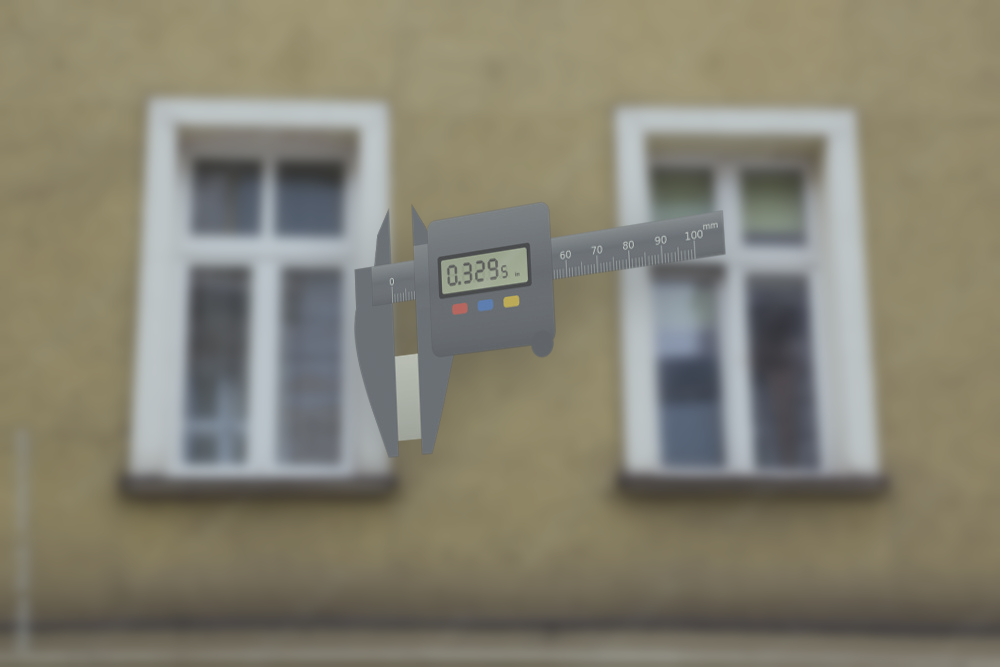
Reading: 0.3295,in
